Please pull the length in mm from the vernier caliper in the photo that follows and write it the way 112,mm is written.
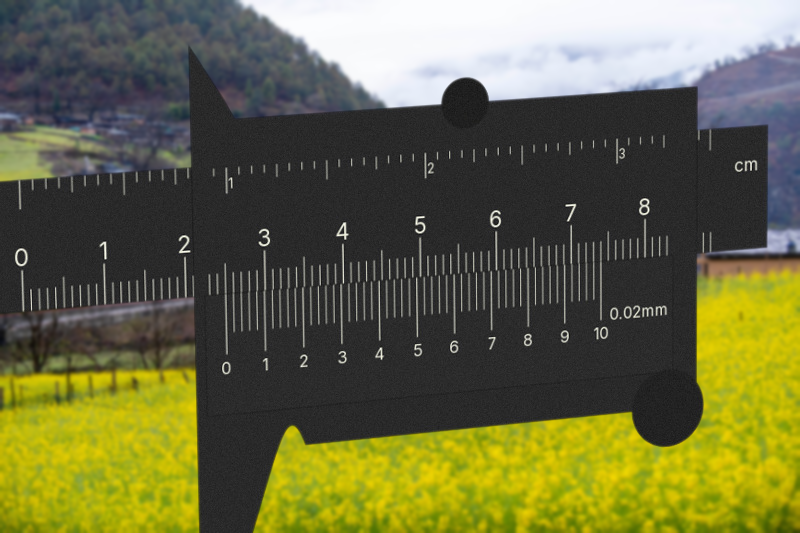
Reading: 25.0,mm
